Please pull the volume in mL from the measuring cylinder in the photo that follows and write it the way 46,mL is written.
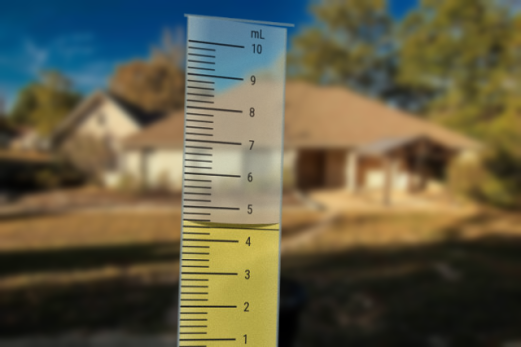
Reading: 4.4,mL
